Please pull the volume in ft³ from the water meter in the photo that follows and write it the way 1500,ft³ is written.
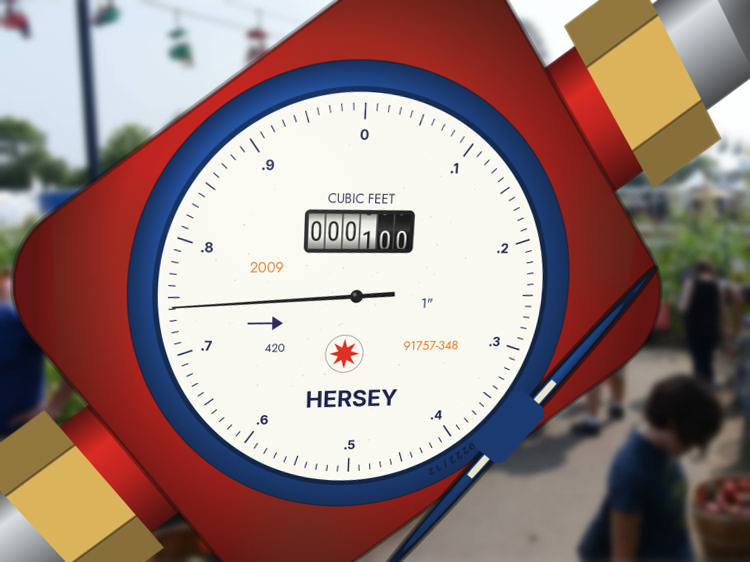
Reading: 99.74,ft³
